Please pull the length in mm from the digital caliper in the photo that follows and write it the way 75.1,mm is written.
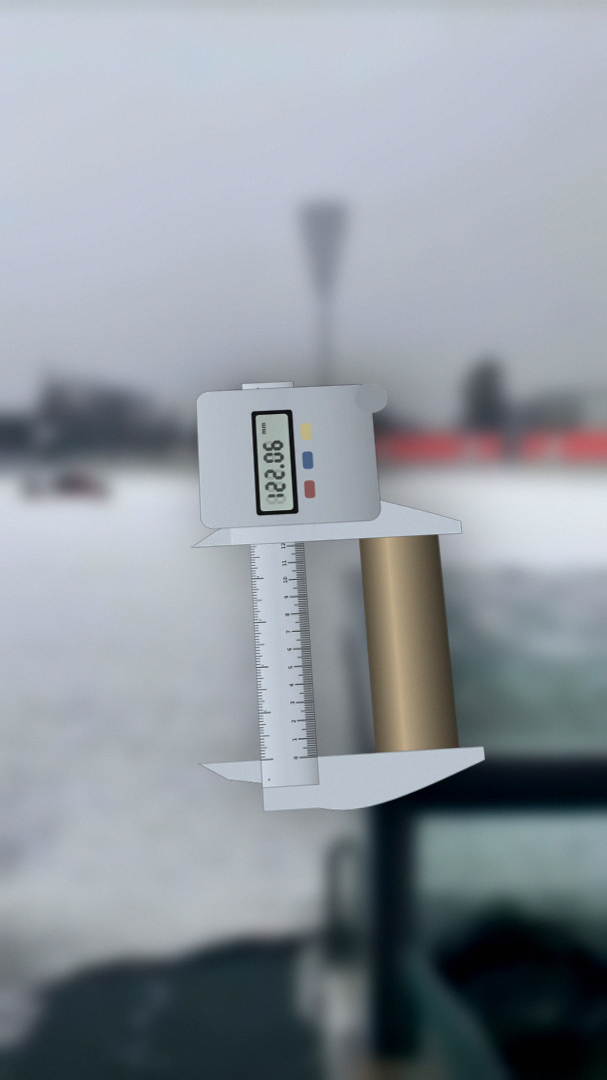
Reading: 122.06,mm
